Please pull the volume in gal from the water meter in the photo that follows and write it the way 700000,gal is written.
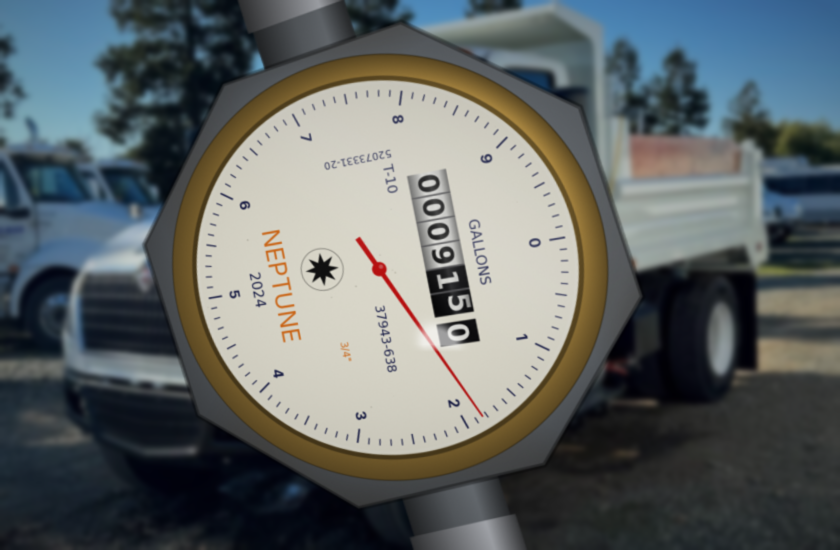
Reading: 9151.8,gal
